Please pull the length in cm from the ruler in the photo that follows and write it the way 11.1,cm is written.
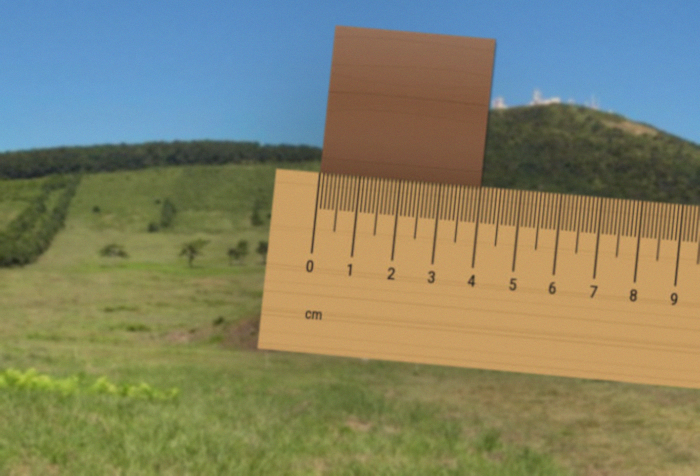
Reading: 4,cm
